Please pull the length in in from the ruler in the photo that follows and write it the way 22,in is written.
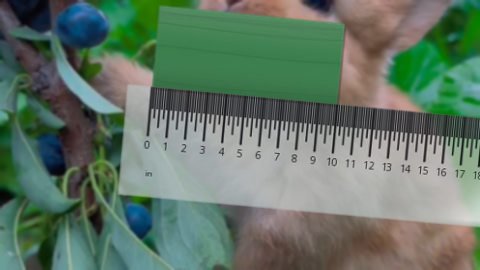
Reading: 10,in
